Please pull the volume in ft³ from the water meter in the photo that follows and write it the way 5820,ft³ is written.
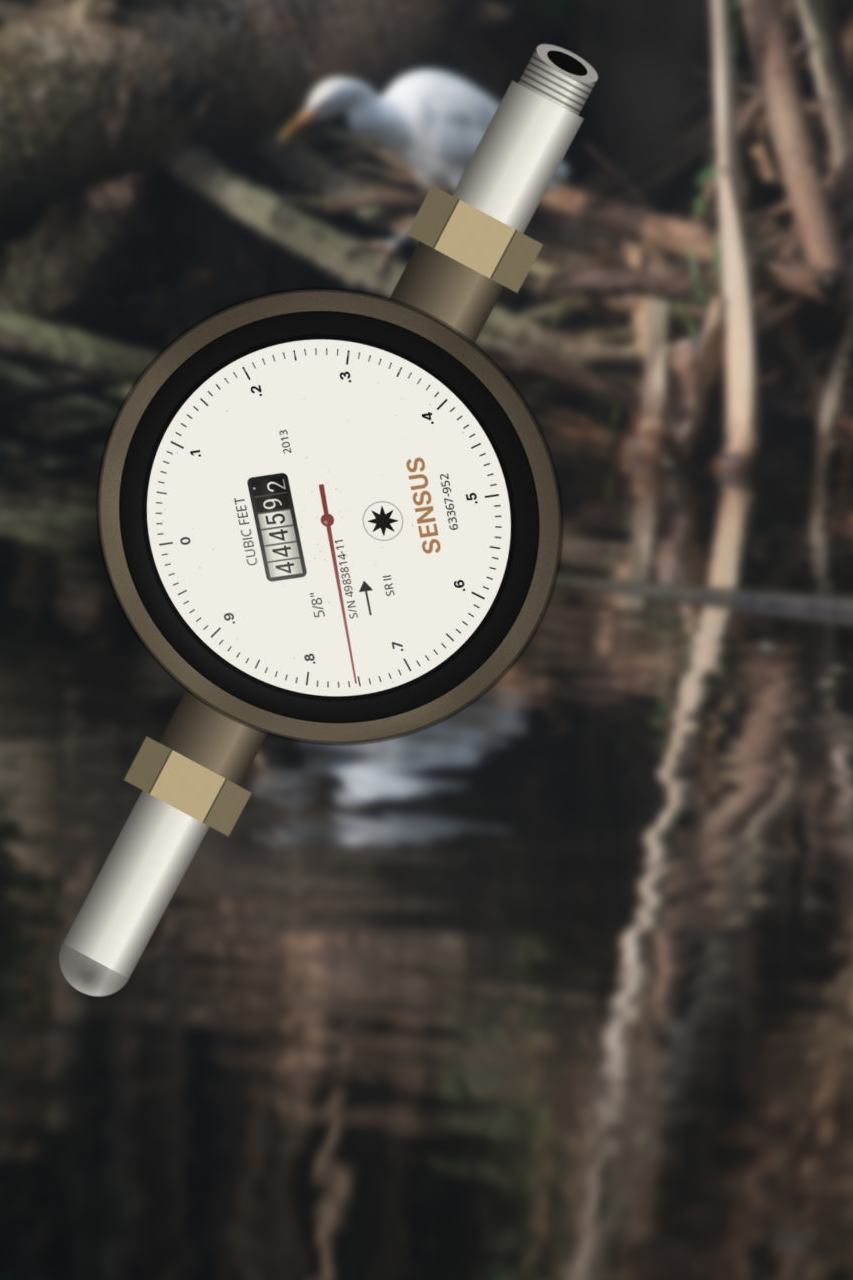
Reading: 444591.75,ft³
